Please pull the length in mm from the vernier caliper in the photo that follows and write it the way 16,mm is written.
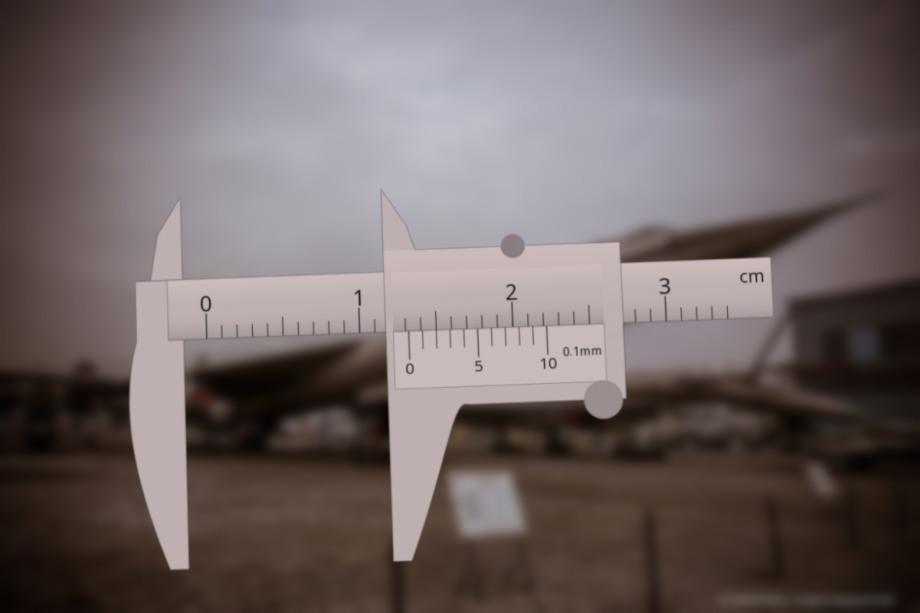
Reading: 13.2,mm
